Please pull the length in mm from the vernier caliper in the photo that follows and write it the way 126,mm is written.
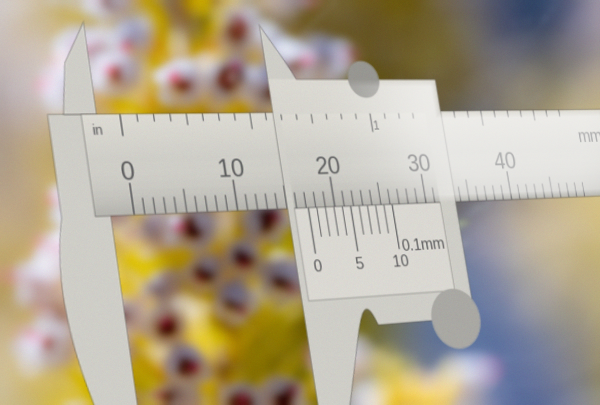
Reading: 17.2,mm
